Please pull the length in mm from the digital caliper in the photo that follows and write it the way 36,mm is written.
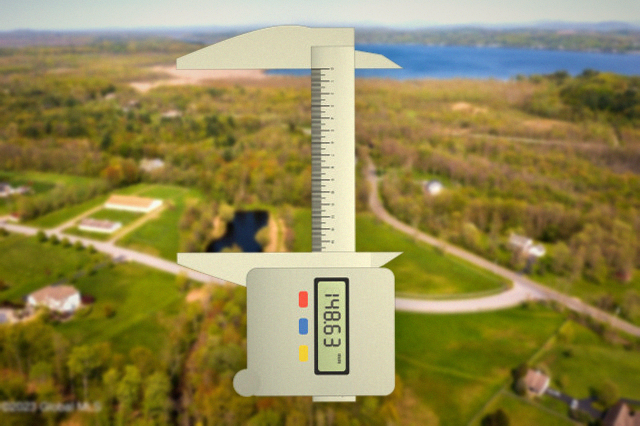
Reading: 148.63,mm
